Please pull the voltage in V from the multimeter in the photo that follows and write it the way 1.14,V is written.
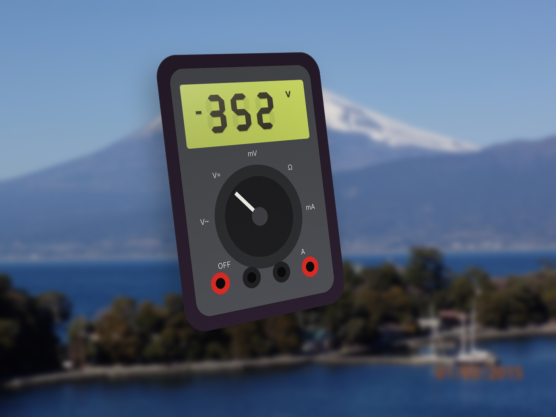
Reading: -352,V
